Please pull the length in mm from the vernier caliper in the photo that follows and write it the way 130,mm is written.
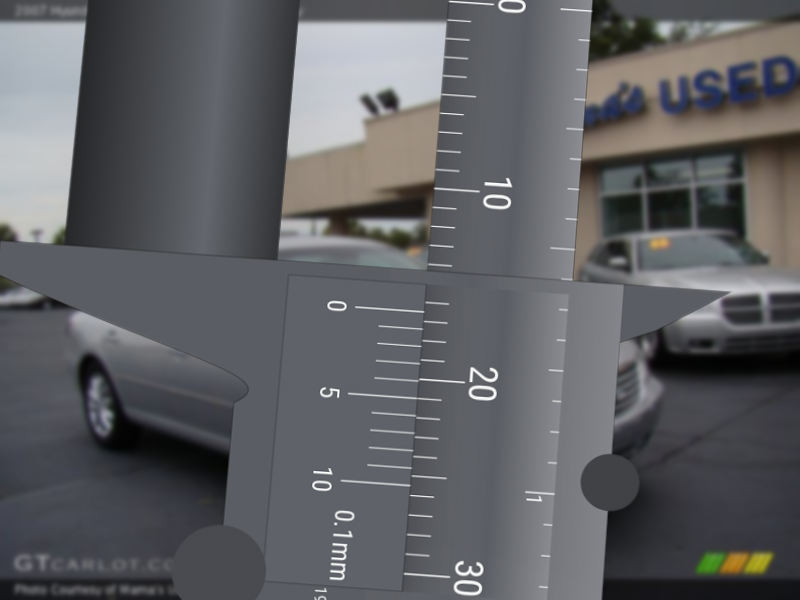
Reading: 16.5,mm
